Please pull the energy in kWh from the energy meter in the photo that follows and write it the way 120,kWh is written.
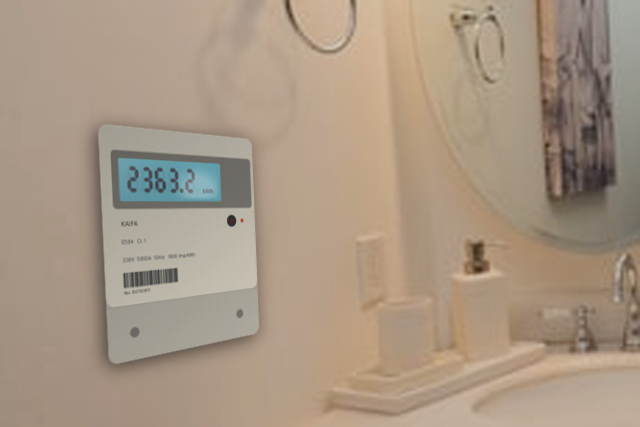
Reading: 2363.2,kWh
